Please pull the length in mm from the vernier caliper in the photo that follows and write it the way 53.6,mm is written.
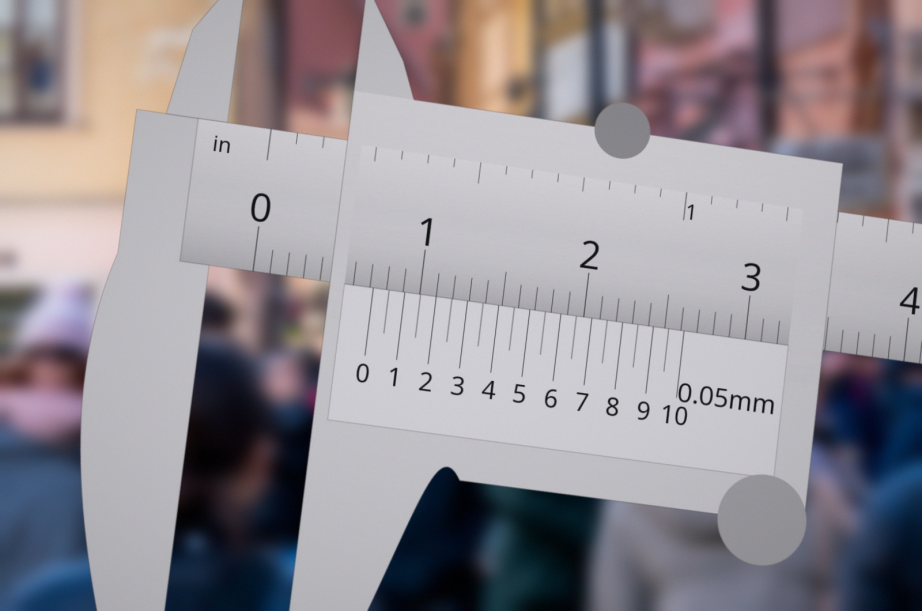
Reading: 7.2,mm
